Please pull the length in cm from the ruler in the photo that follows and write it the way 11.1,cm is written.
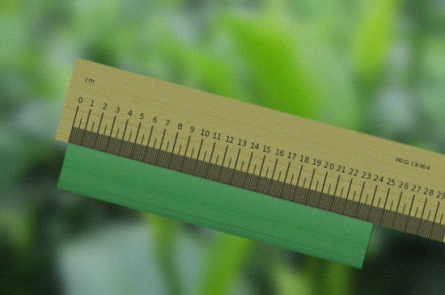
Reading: 24.5,cm
